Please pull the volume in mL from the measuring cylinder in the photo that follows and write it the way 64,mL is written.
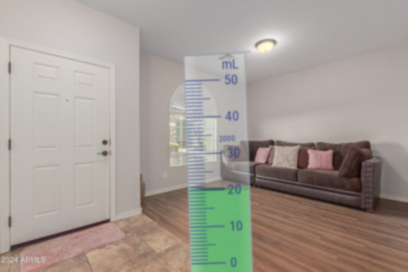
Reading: 20,mL
